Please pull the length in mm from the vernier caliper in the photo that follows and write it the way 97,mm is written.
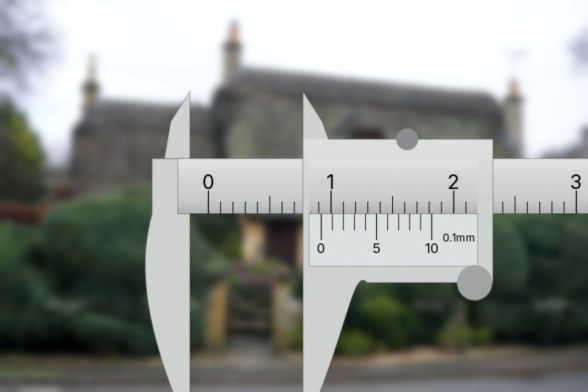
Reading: 9.2,mm
